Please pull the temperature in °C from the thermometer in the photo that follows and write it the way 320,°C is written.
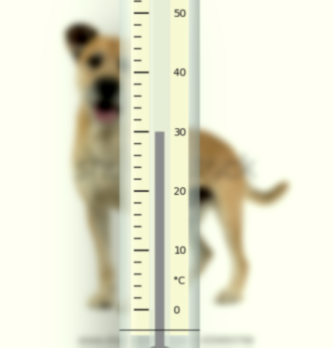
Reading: 30,°C
